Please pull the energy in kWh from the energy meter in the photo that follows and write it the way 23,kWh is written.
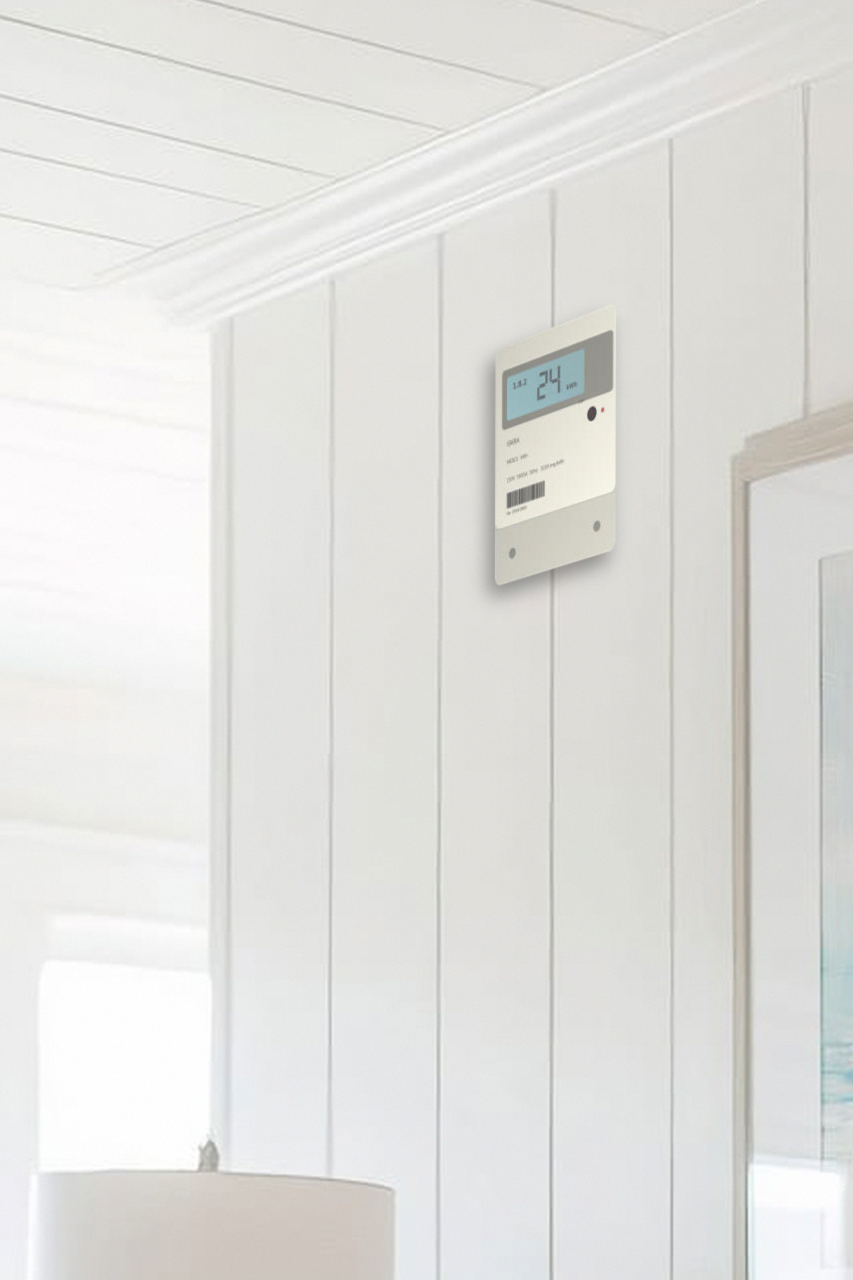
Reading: 24,kWh
